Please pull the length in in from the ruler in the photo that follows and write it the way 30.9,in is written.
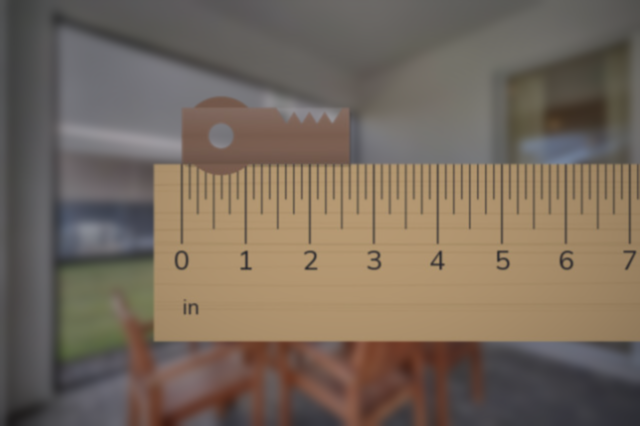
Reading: 2.625,in
